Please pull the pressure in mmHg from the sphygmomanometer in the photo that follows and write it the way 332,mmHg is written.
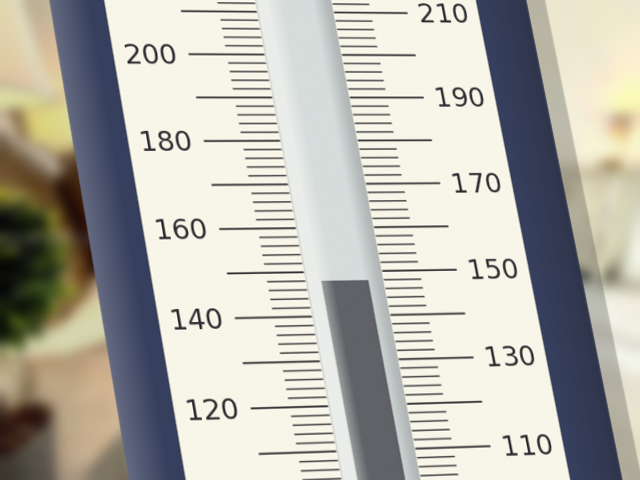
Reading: 148,mmHg
